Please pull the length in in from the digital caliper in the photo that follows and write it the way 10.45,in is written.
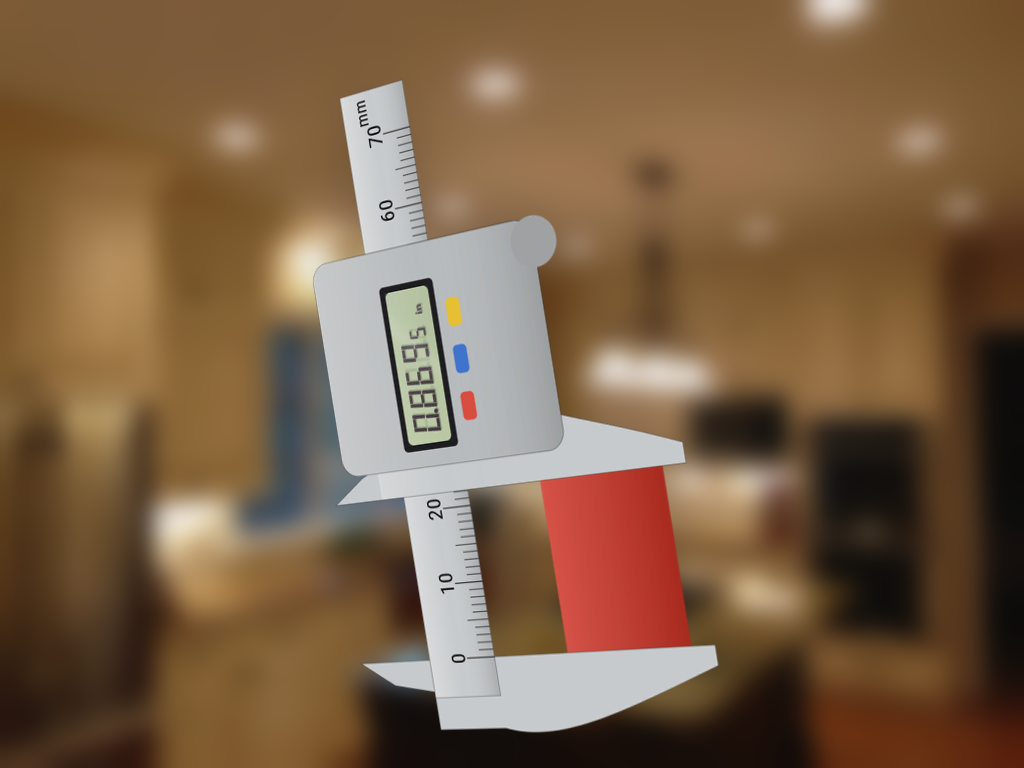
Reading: 0.8695,in
